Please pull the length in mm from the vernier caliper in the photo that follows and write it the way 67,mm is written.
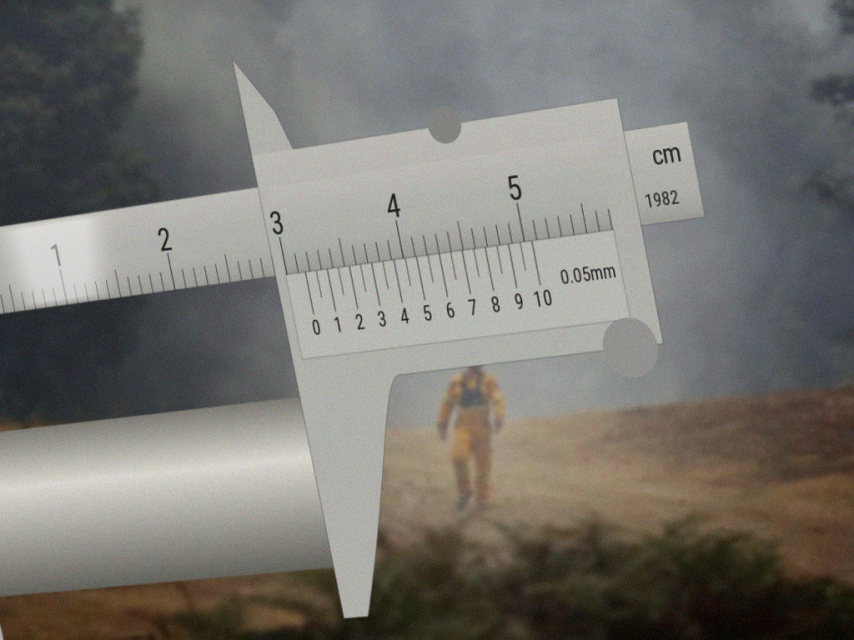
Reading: 31.6,mm
